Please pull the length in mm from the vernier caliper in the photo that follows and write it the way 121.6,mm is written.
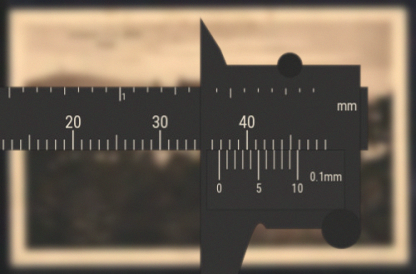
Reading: 36.8,mm
